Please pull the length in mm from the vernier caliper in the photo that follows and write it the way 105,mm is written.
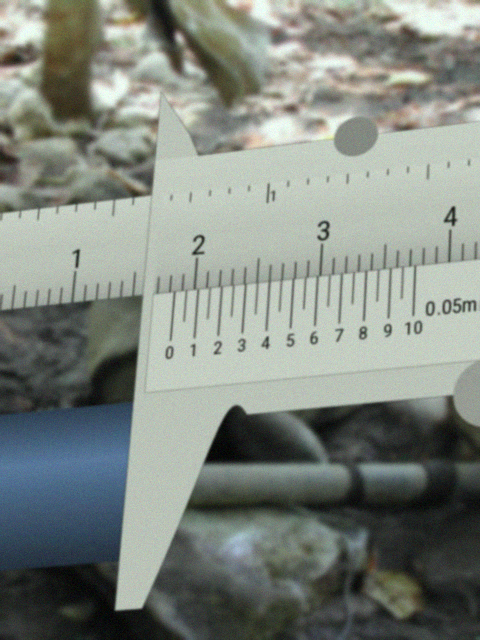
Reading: 18.4,mm
